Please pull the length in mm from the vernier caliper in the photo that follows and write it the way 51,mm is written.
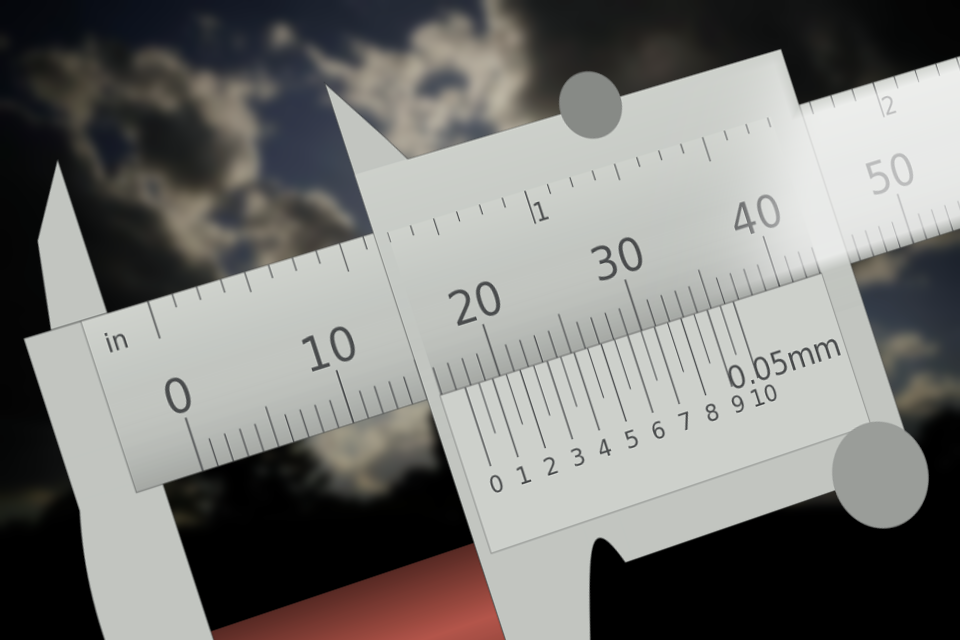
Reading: 17.6,mm
